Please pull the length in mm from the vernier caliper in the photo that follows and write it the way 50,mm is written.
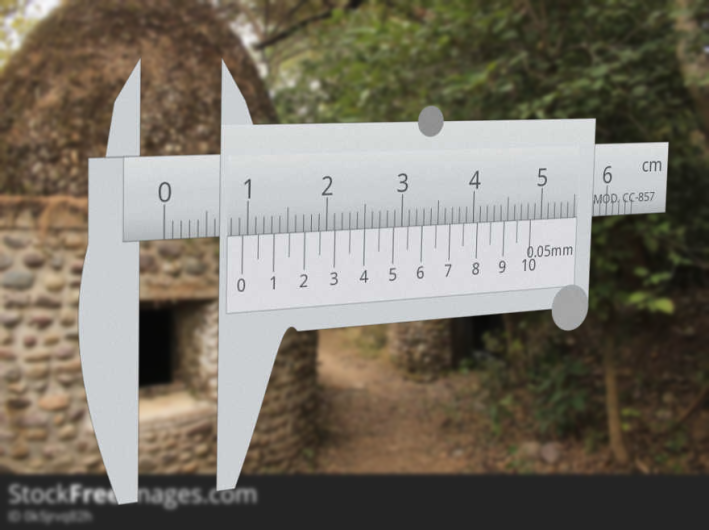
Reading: 9.4,mm
